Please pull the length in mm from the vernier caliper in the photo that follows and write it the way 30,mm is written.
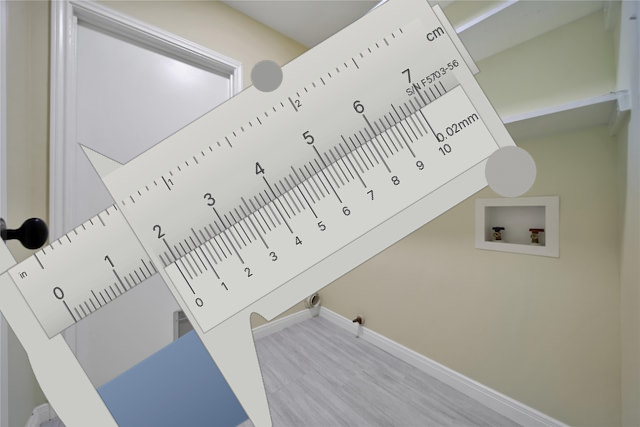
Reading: 19.6,mm
